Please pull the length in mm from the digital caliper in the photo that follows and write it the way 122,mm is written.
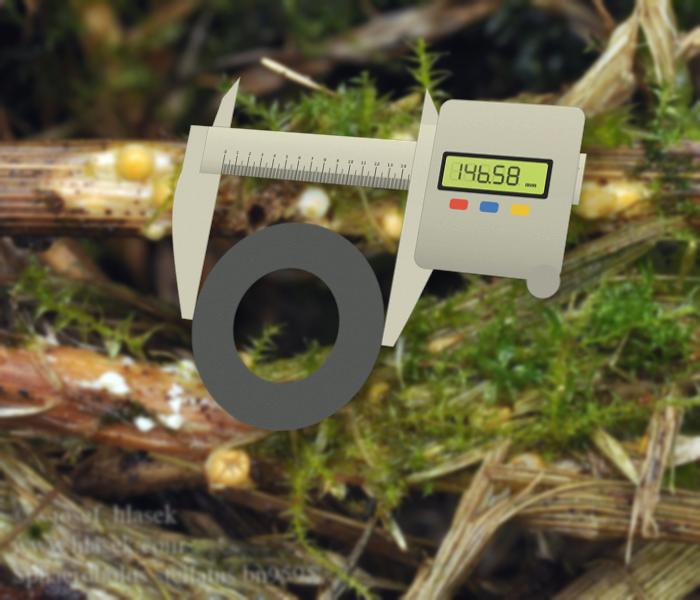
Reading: 146.58,mm
